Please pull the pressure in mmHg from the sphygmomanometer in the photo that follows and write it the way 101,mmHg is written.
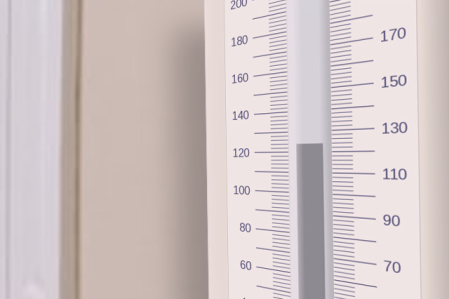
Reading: 124,mmHg
